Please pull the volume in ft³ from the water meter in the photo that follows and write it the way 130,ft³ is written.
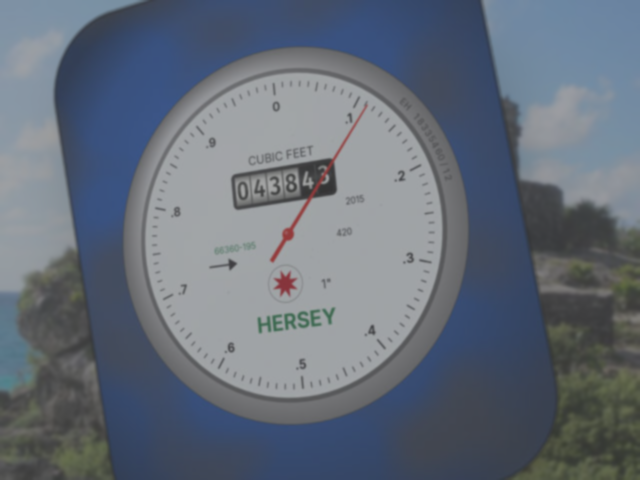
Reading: 43843.11,ft³
